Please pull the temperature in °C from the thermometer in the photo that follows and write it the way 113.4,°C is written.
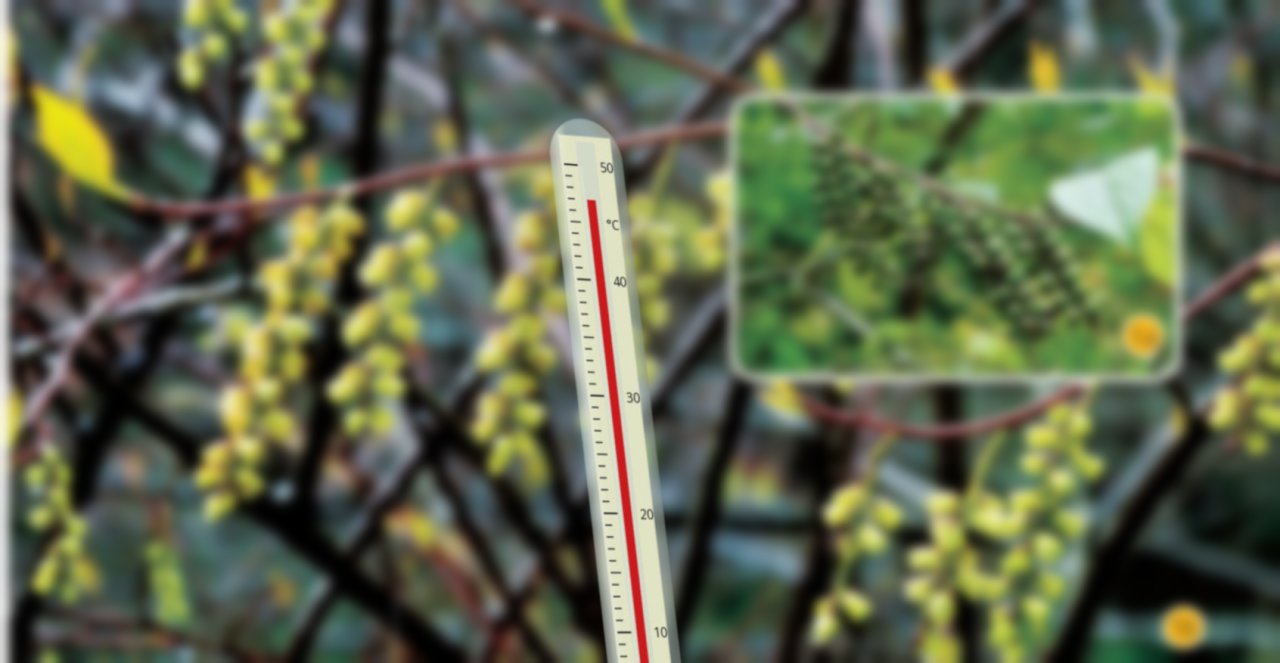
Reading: 47,°C
